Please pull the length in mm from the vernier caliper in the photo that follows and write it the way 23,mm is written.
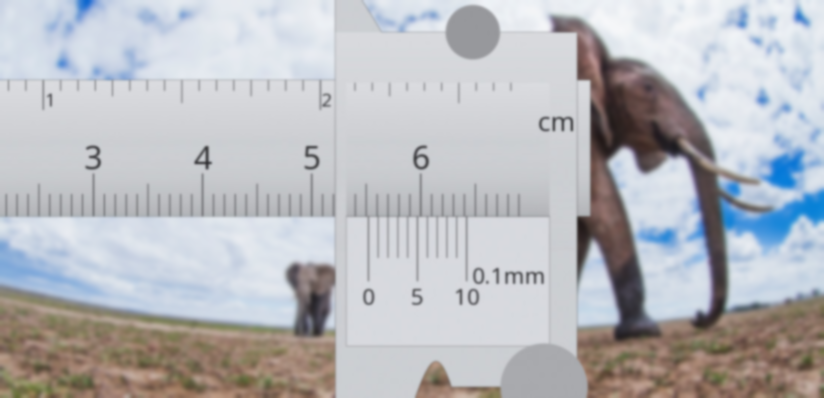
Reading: 55.2,mm
